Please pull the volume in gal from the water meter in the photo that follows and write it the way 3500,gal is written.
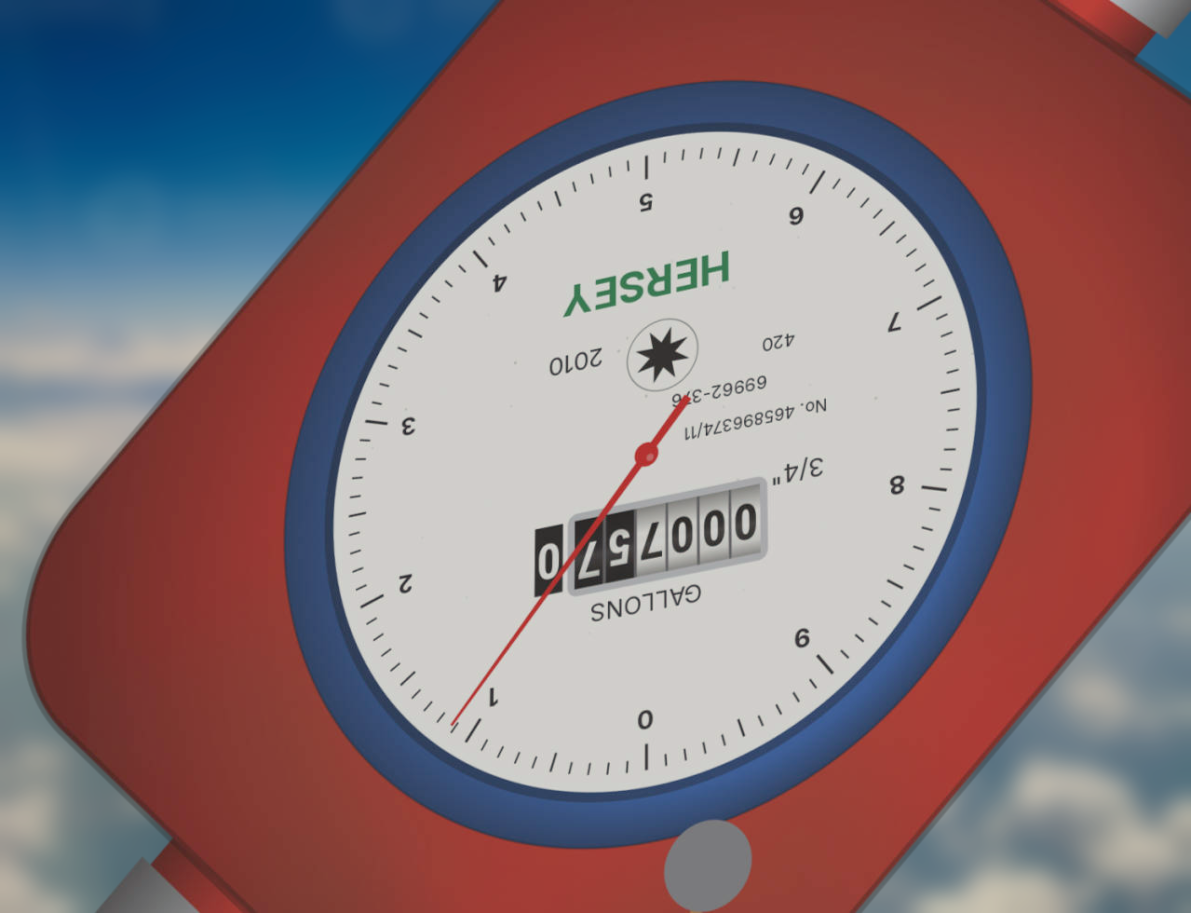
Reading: 7571.1,gal
